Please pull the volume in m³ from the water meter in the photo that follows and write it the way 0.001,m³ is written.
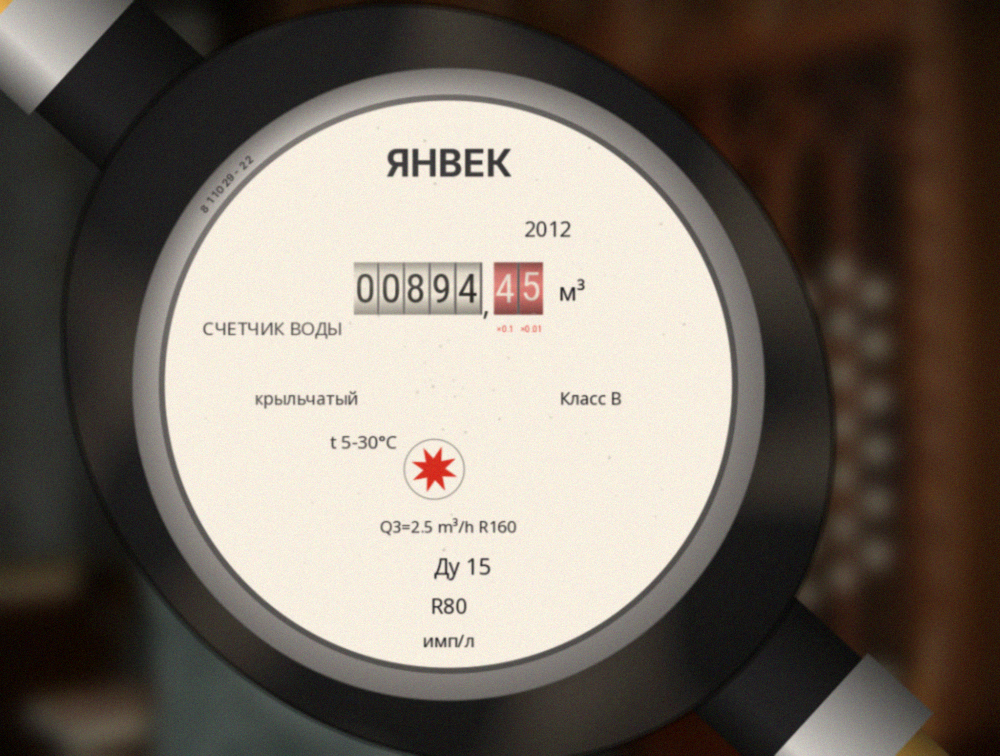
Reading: 894.45,m³
